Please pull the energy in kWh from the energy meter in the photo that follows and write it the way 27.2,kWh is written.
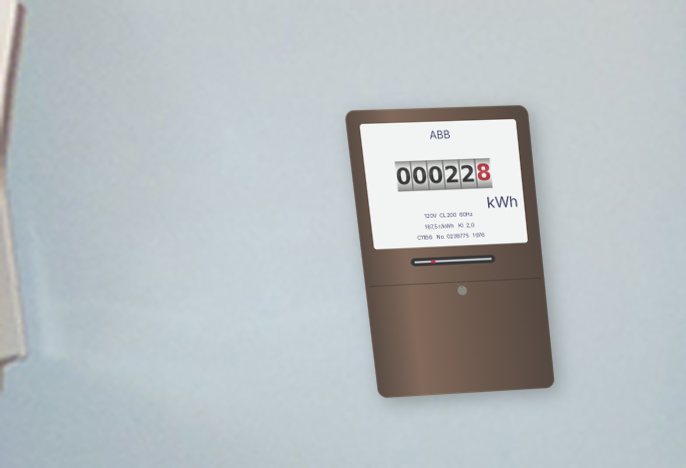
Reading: 22.8,kWh
